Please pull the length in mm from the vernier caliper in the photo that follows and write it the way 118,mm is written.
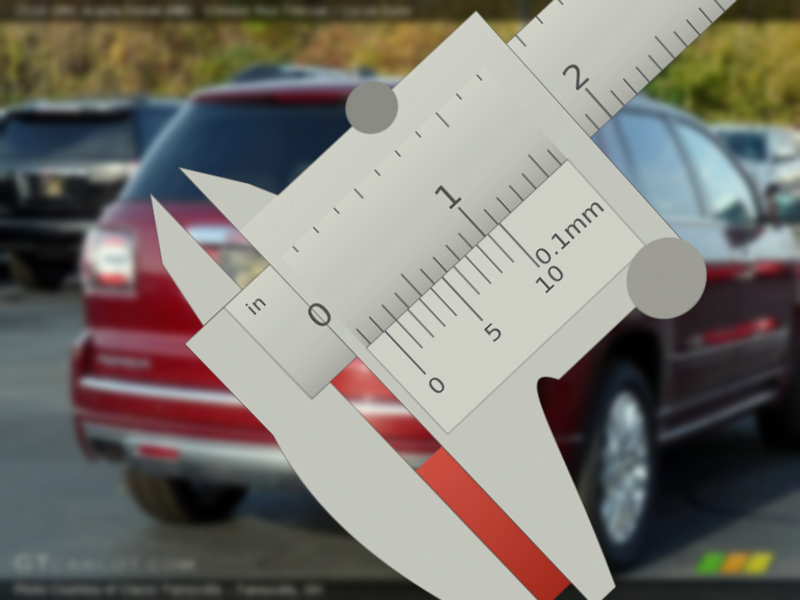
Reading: 2.1,mm
